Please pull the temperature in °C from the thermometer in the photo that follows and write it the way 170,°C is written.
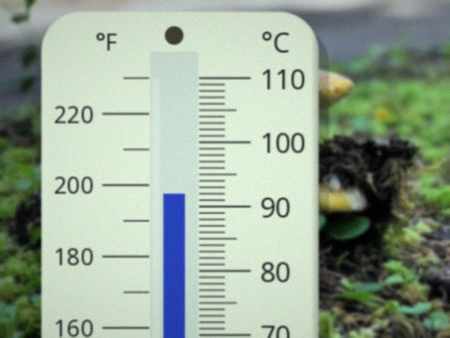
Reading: 92,°C
